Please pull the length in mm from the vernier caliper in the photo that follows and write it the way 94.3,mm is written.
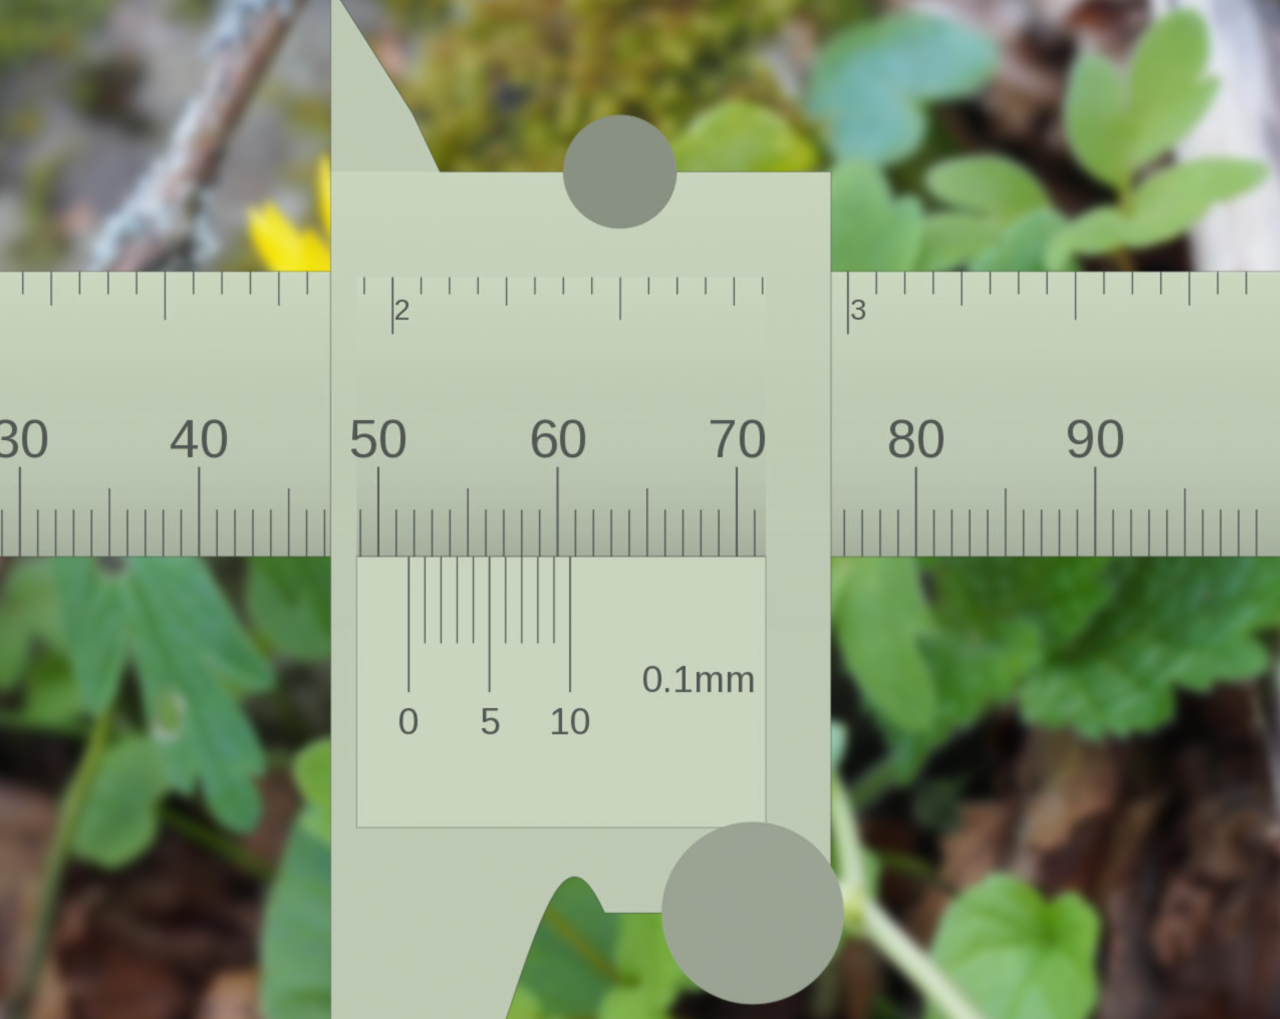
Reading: 51.7,mm
